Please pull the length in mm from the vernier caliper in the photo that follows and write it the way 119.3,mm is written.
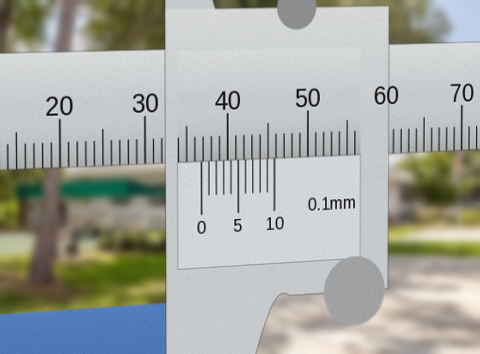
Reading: 36.8,mm
